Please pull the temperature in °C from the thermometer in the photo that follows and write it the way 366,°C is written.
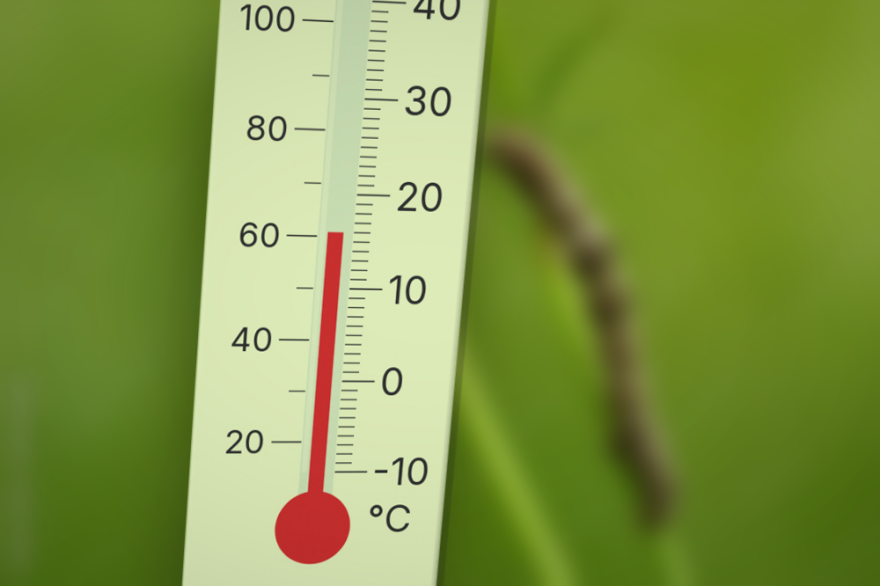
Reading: 16,°C
